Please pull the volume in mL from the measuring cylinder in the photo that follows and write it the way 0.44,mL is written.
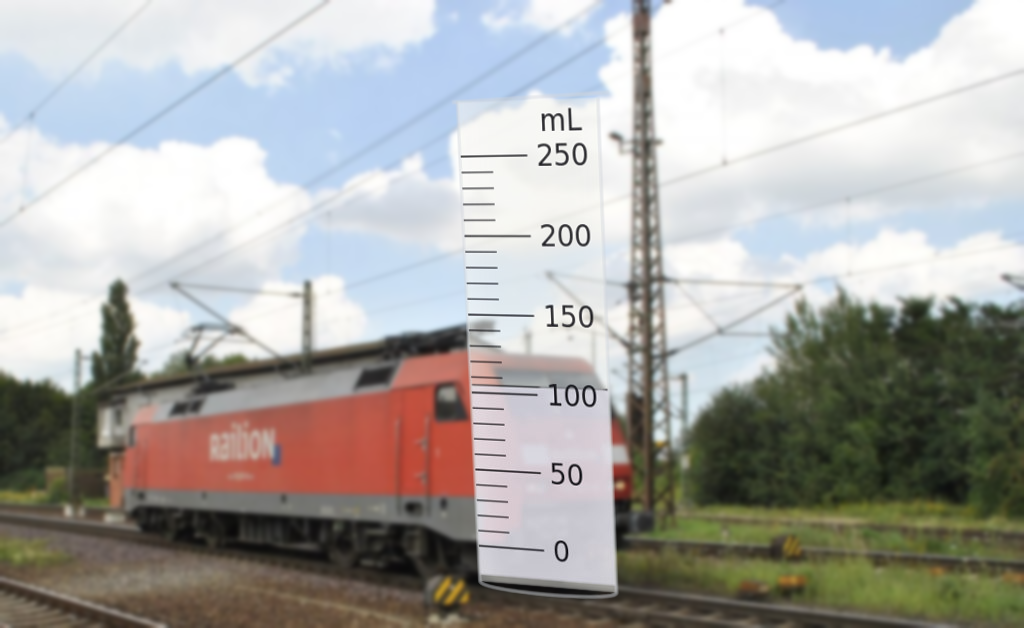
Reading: 105,mL
